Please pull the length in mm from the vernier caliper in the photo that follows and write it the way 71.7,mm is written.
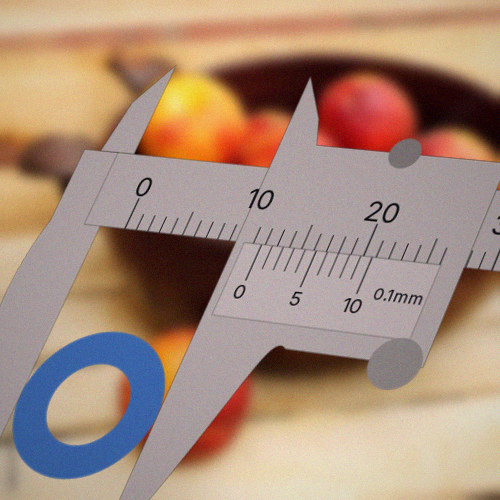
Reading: 11.7,mm
